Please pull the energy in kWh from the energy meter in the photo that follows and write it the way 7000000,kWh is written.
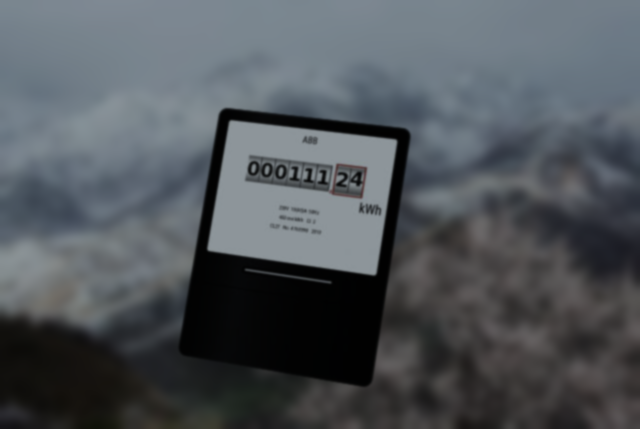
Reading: 111.24,kWh
